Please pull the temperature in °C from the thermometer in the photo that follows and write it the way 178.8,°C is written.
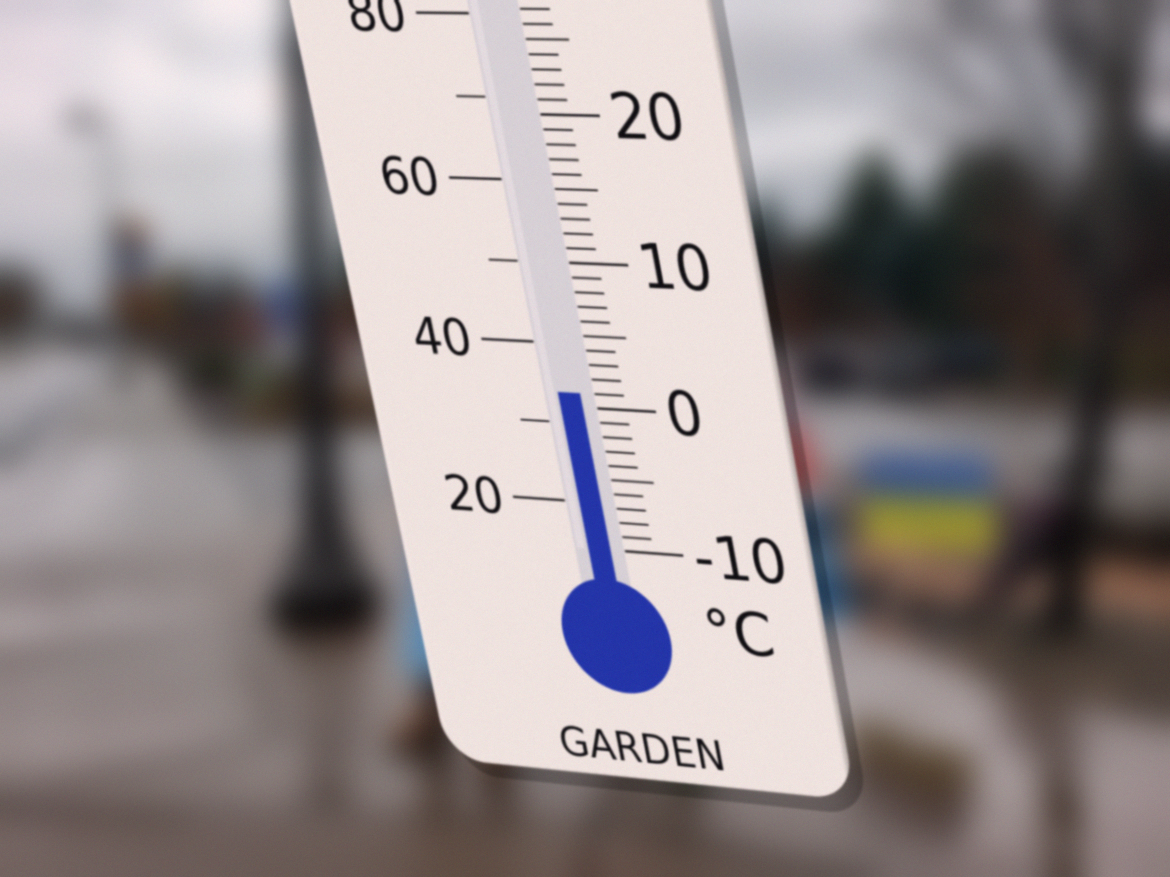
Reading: 1,°C
